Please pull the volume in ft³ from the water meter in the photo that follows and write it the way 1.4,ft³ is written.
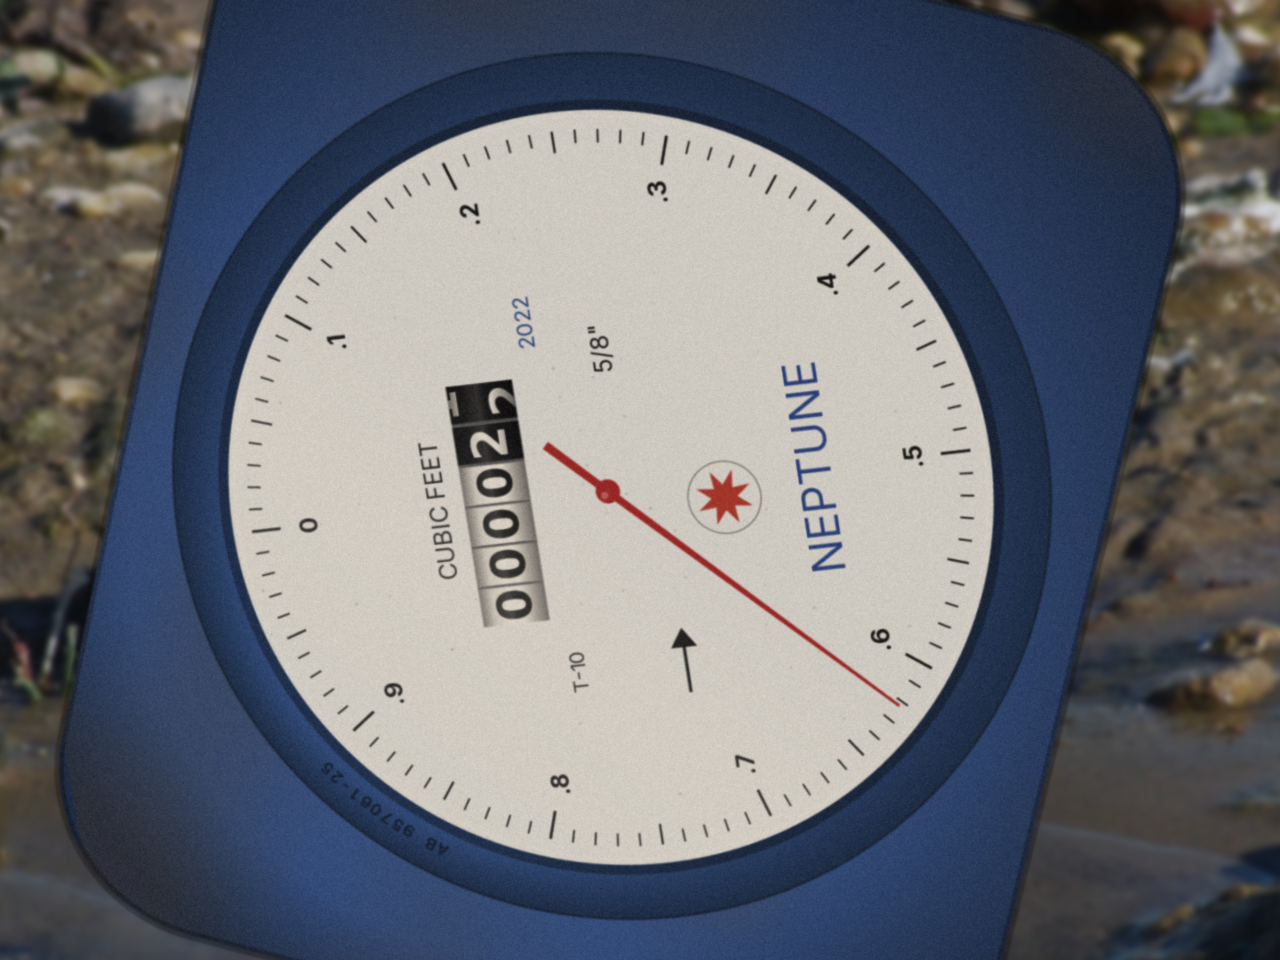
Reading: 21.62,ft³
